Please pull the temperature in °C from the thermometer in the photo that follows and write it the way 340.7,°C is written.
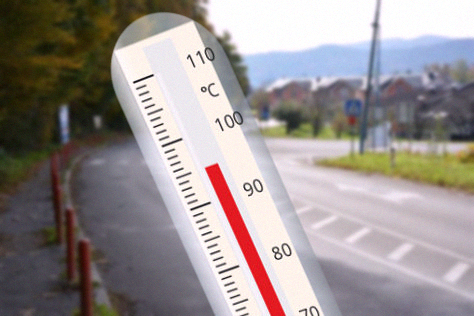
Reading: 95,°C
